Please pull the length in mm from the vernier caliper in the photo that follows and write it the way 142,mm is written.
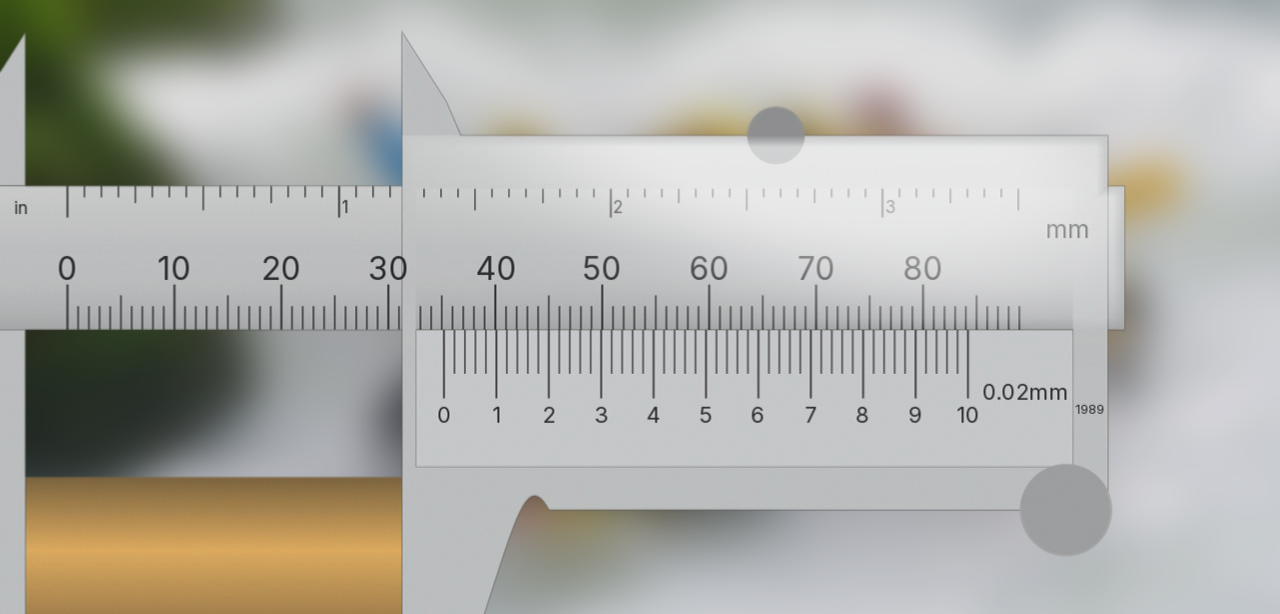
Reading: 35.2,mm
